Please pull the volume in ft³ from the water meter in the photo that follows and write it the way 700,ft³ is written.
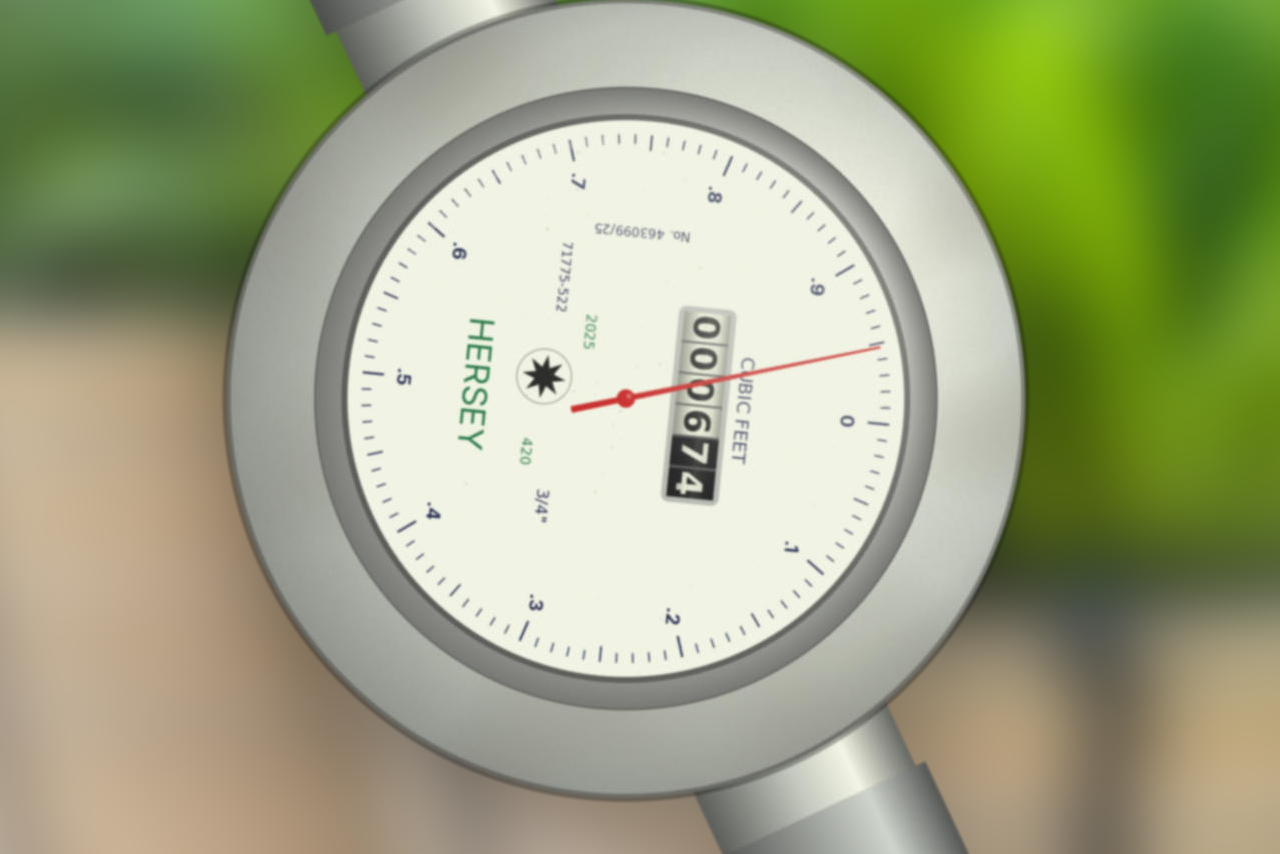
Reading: 673.95,ft³
